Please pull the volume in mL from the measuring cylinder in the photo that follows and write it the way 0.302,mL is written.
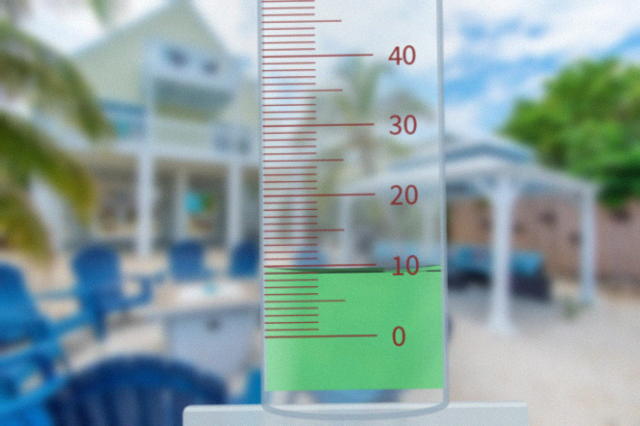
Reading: 9,mL
